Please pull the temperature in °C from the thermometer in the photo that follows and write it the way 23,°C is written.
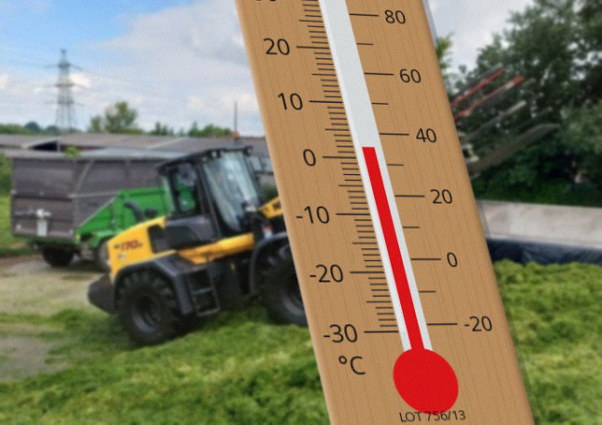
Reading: 2,°C
